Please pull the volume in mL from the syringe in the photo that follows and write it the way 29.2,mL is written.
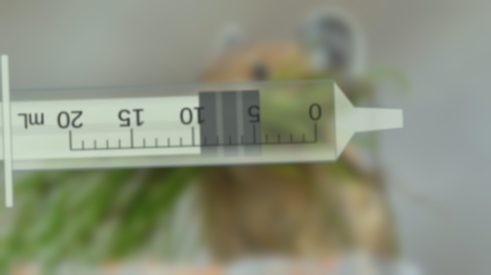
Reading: 4.5,mL
